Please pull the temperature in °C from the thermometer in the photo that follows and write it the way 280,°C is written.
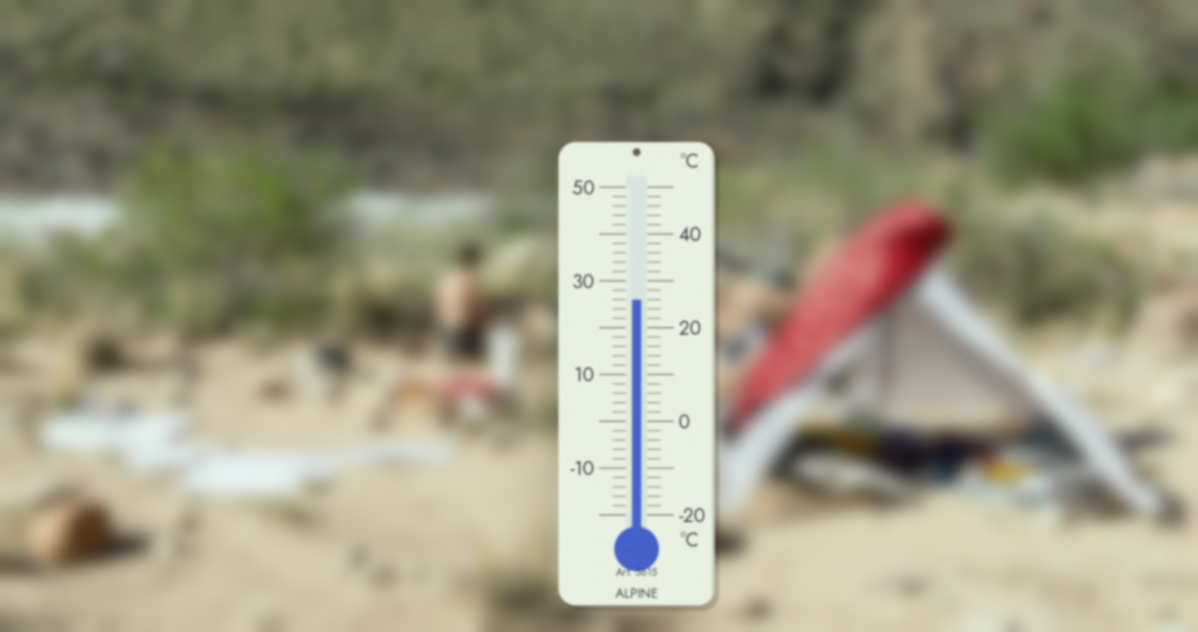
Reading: 26,°C
